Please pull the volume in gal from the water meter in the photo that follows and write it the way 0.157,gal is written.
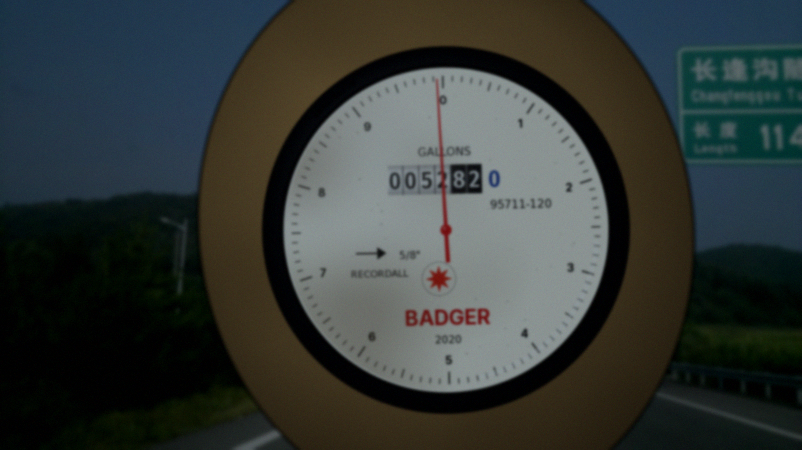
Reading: 52819.9,gal
